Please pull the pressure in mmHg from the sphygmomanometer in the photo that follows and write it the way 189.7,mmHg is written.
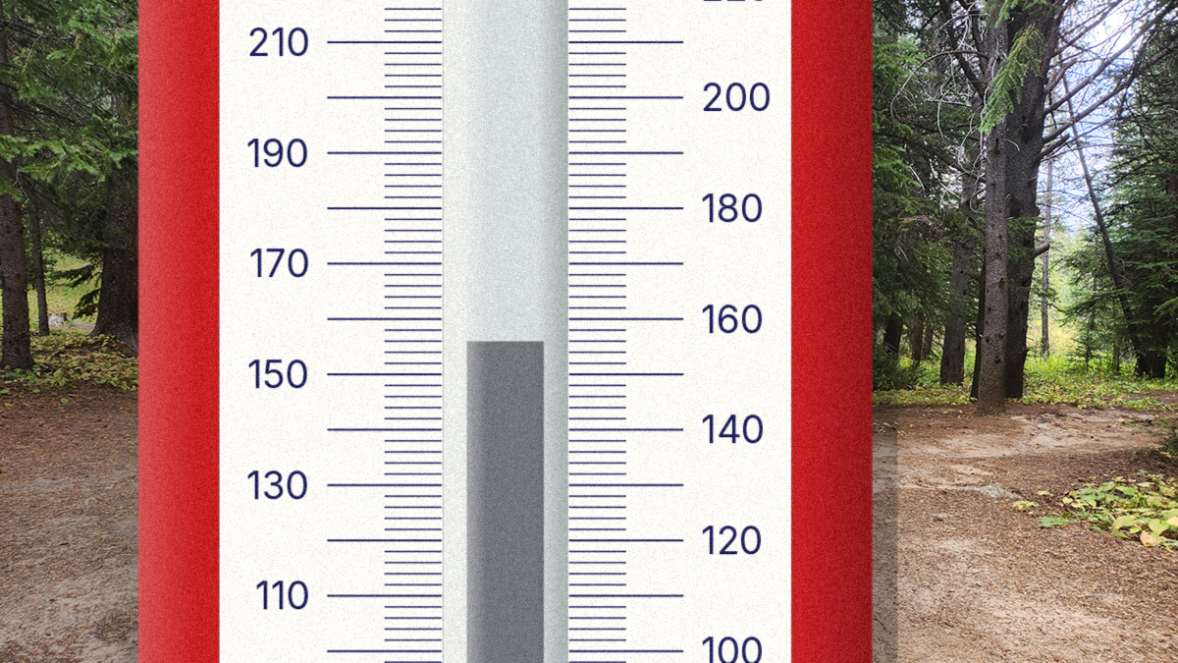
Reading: 156,mmHg
